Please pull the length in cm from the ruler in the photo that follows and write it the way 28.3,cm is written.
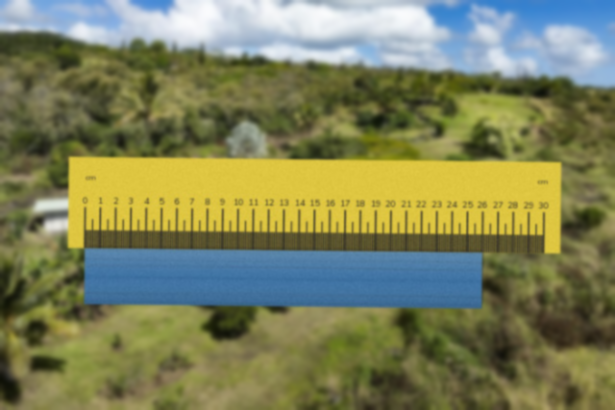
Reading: 26,cm
